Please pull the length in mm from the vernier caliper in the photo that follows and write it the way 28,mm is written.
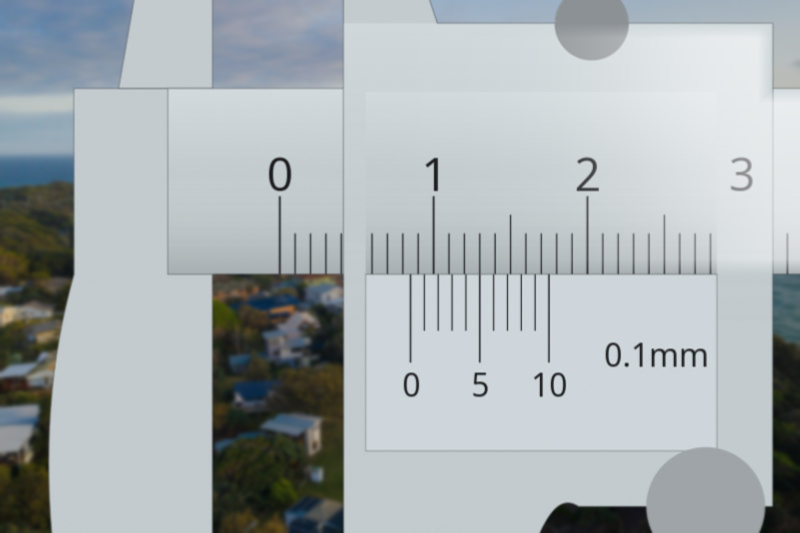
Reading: 8.5,mm
